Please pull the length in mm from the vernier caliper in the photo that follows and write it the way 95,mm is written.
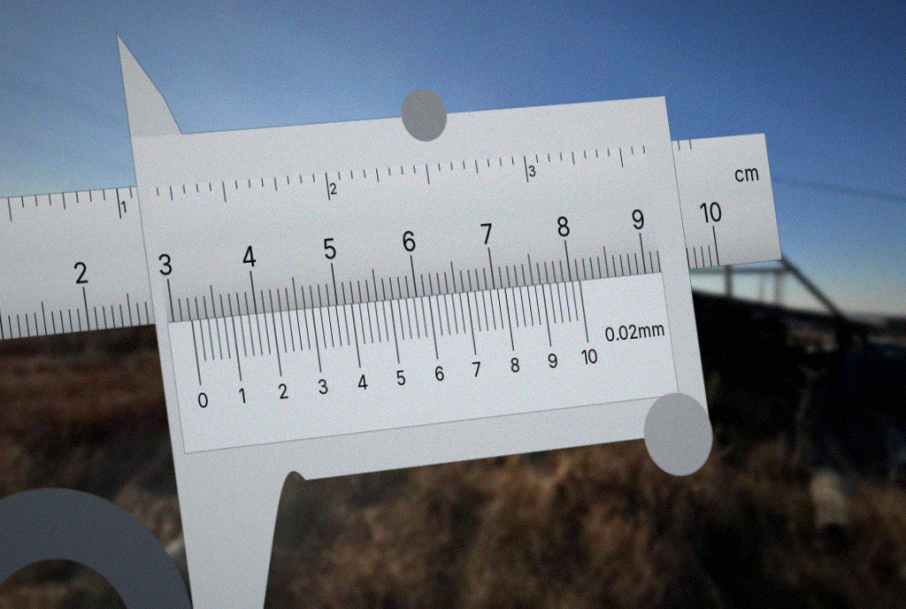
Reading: 32.2,mm
